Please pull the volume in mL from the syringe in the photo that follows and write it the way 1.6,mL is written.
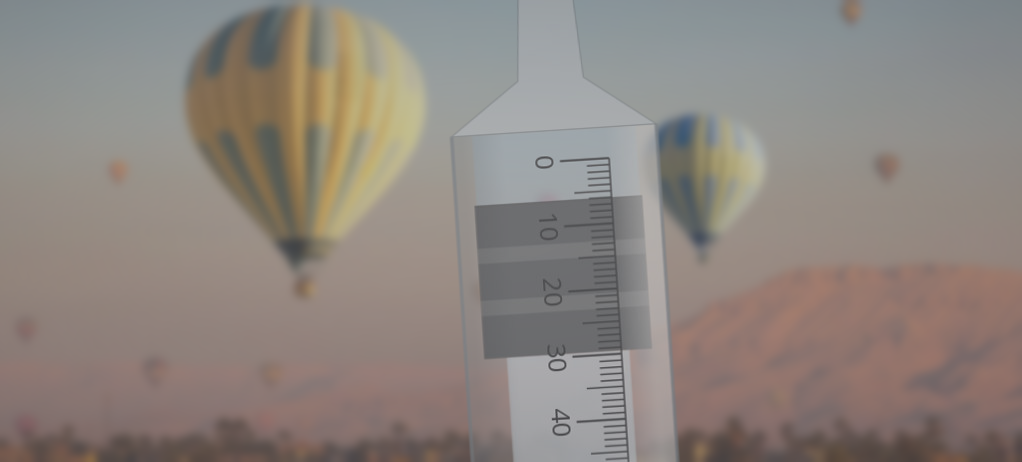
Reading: 6,mL
